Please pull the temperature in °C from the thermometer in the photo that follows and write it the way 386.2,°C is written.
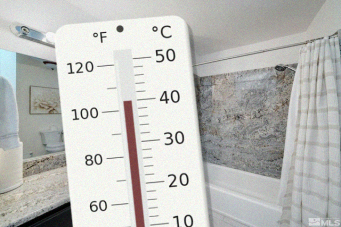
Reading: 40,°C
